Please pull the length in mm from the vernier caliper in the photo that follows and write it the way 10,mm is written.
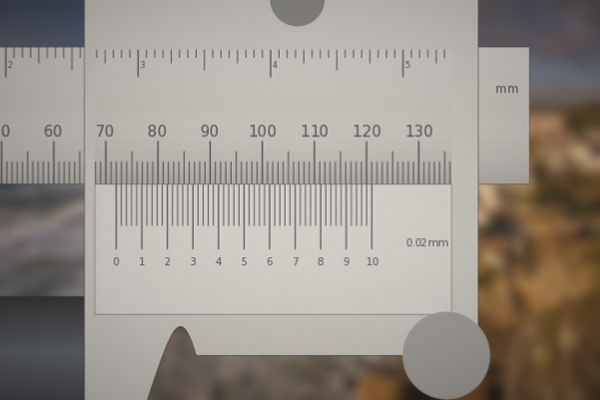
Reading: 72.0,mm
